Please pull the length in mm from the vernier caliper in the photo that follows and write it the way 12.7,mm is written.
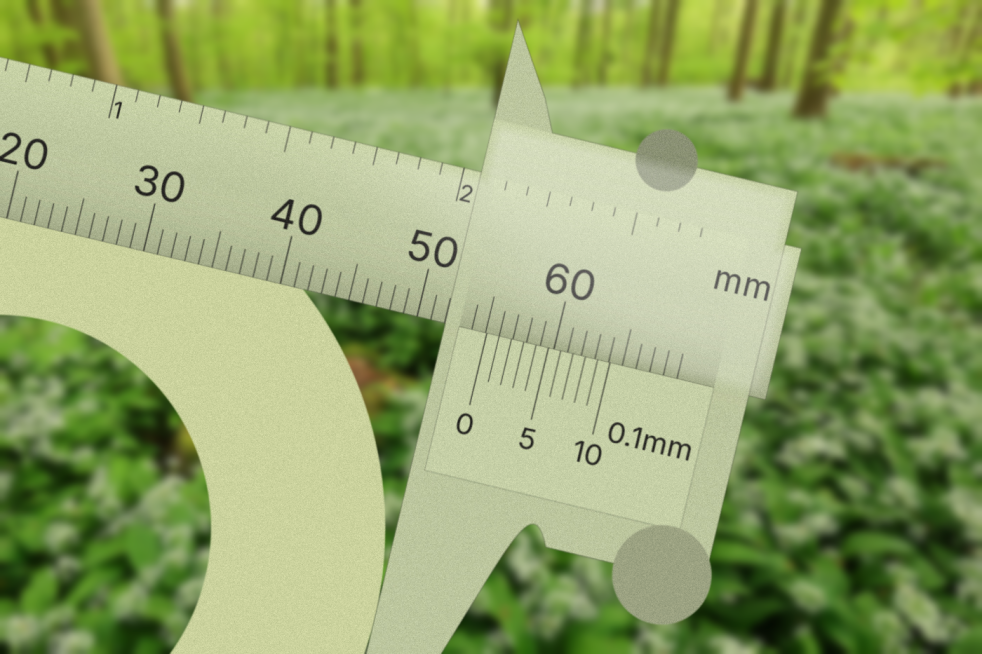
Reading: 55.1,mm
